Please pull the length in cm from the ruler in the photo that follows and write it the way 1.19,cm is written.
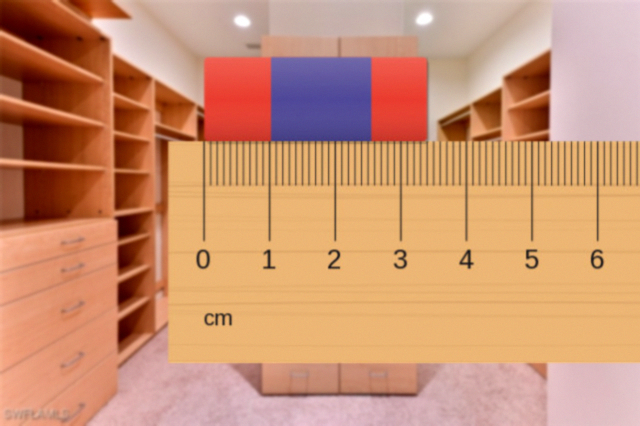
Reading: 3.4,cm
